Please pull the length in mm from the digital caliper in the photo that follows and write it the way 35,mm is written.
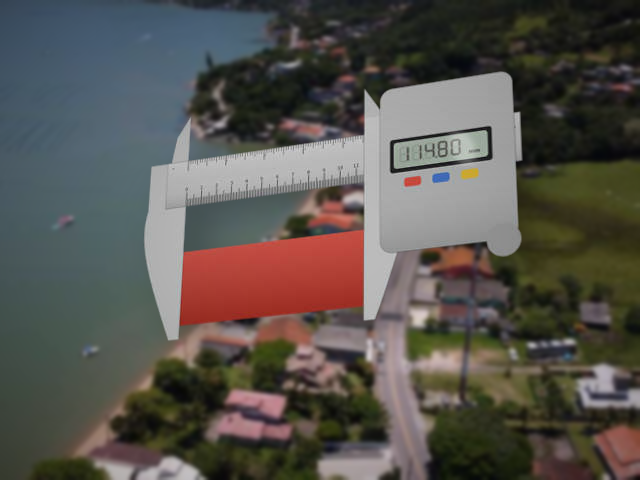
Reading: 114.80,mm
